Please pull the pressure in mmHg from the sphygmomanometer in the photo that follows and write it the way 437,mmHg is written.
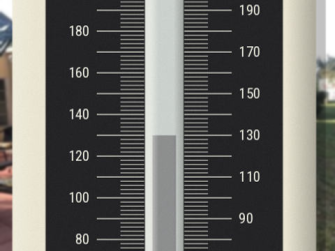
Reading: 130,mmHg
